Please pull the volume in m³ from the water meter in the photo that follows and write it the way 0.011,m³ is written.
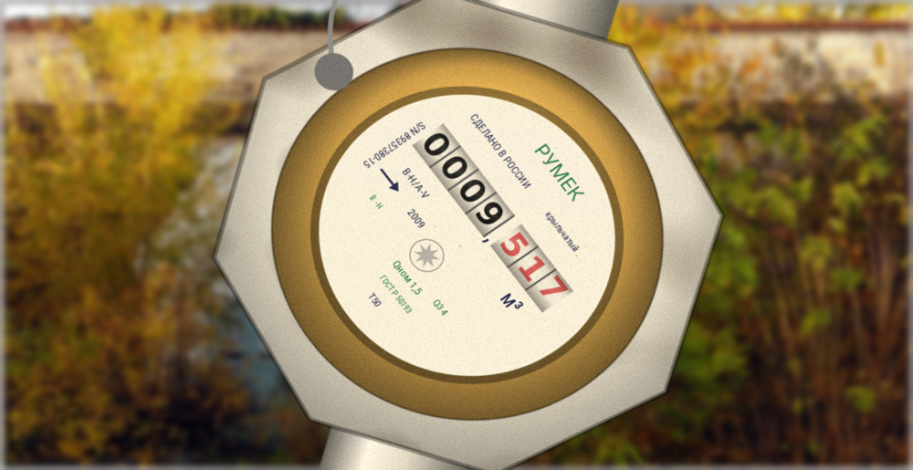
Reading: 9.517,m³
